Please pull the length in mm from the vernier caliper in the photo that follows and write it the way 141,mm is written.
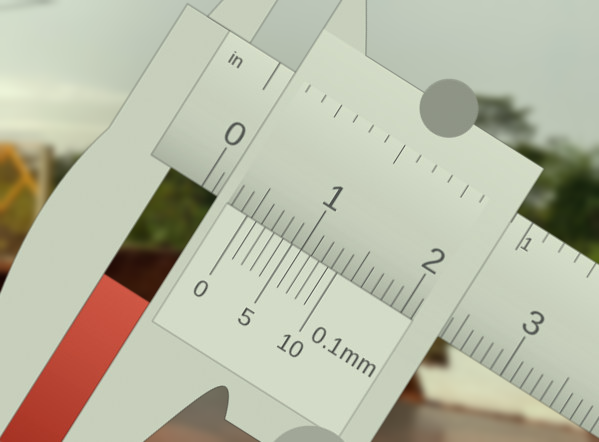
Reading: 4.6,mm
